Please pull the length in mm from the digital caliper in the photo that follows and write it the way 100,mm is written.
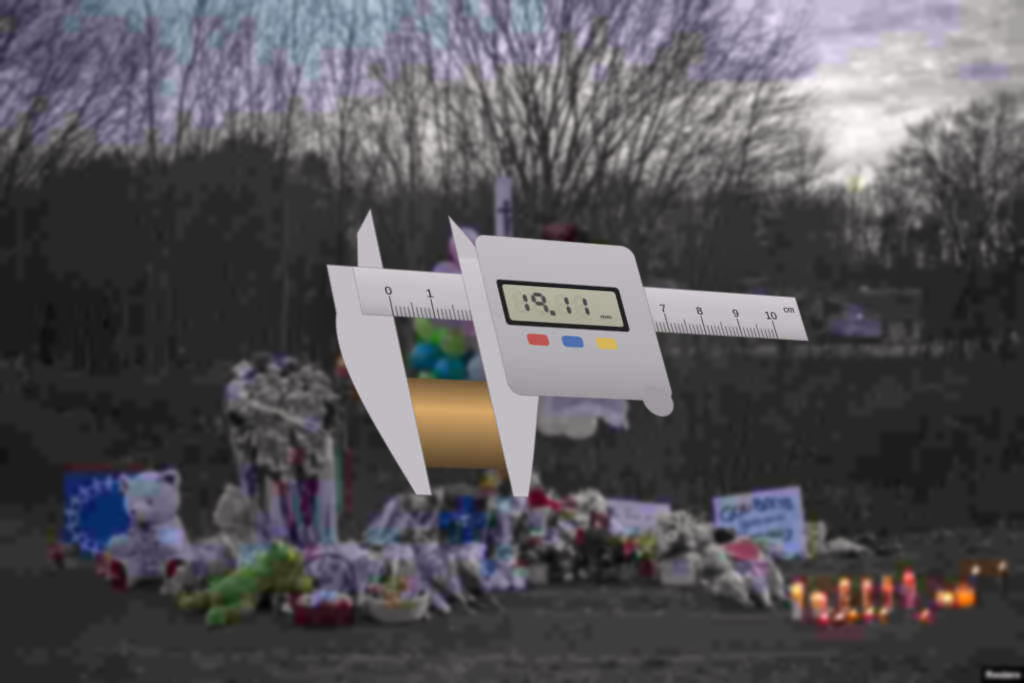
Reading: 19.11,mm
